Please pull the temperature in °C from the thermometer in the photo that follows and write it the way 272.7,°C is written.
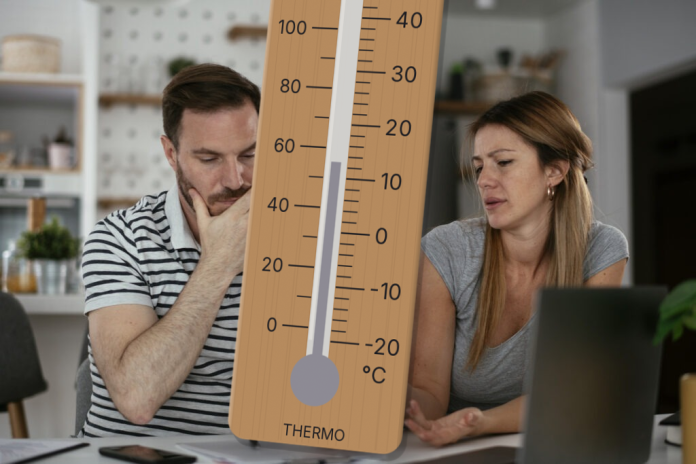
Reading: 13,°C
